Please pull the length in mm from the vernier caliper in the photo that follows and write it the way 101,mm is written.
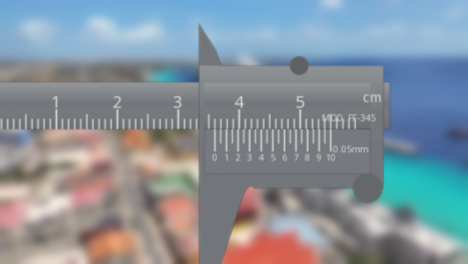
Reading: 36.0,mm
